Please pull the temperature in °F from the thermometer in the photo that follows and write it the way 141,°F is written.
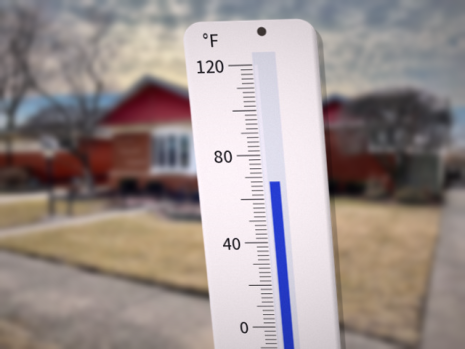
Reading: 68,°F
